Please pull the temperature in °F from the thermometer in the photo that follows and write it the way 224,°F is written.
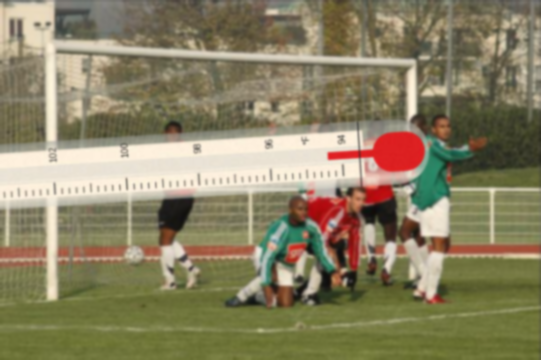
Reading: 94.4,°F
